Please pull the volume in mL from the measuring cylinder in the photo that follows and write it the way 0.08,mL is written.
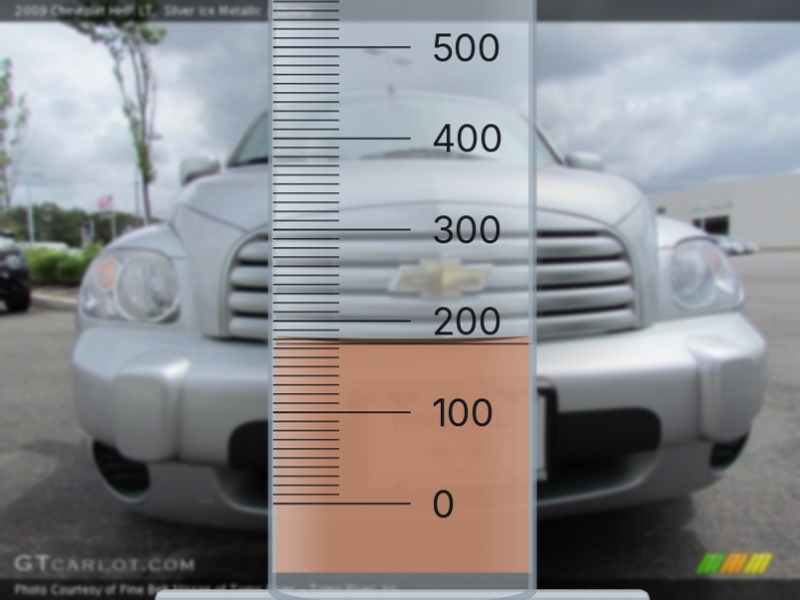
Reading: 175,mL
